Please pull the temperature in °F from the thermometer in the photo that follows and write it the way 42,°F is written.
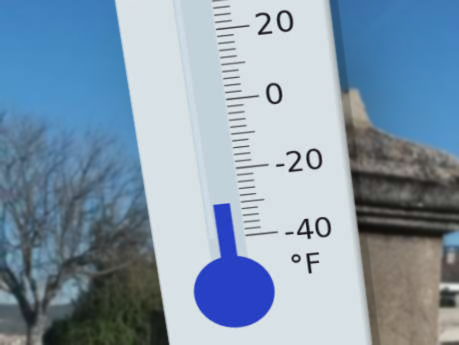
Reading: -30,°F
